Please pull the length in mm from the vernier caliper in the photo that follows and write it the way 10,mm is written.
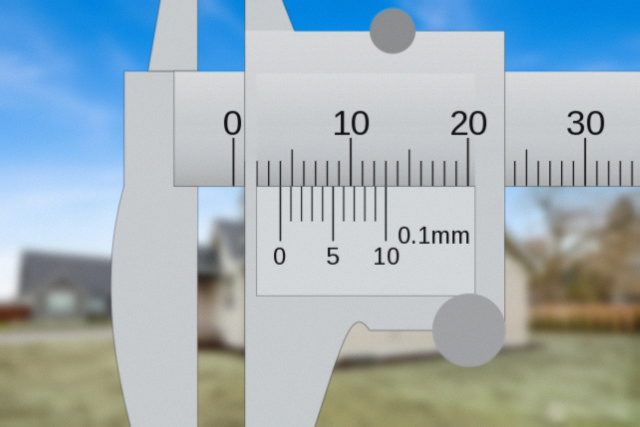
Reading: 4.0,mm
